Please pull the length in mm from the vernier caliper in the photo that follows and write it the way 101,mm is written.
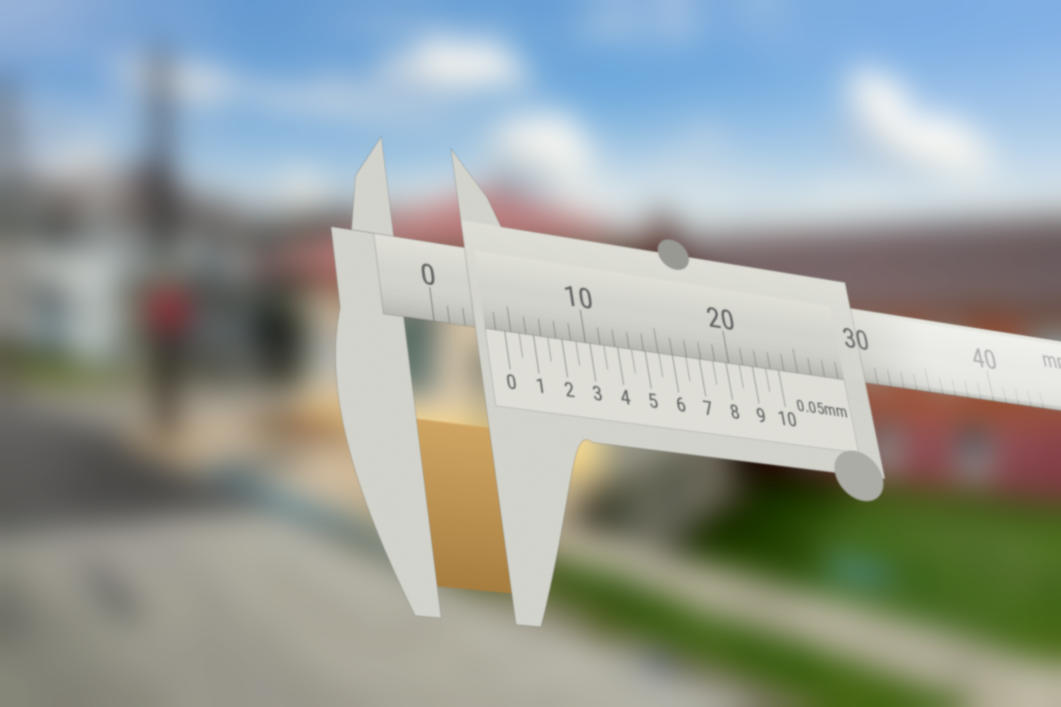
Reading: 4.6,mm
